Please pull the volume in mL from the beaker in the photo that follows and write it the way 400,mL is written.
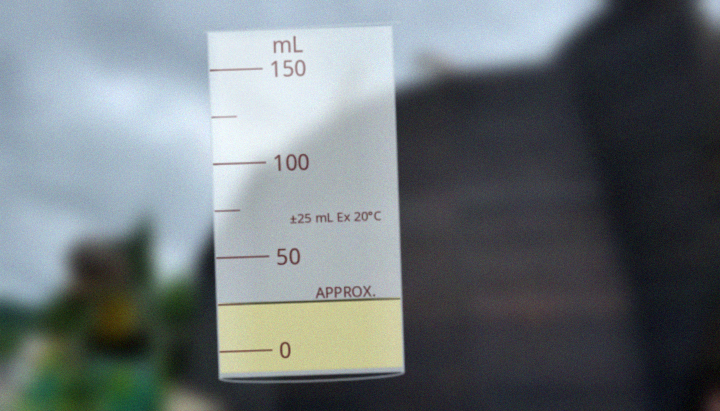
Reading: 25,mL
